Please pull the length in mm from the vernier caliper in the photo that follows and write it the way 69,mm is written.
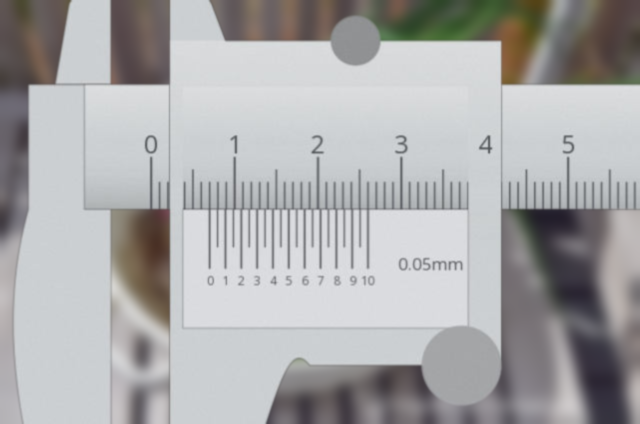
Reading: 7.0,mm
